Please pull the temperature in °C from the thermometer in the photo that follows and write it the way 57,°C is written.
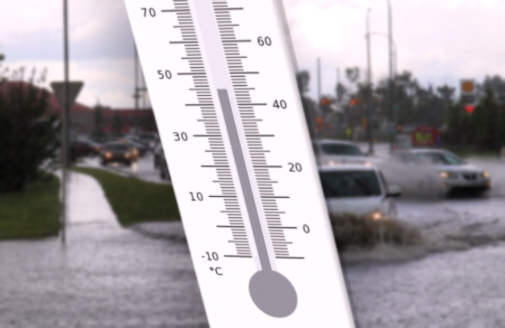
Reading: 45,°C
